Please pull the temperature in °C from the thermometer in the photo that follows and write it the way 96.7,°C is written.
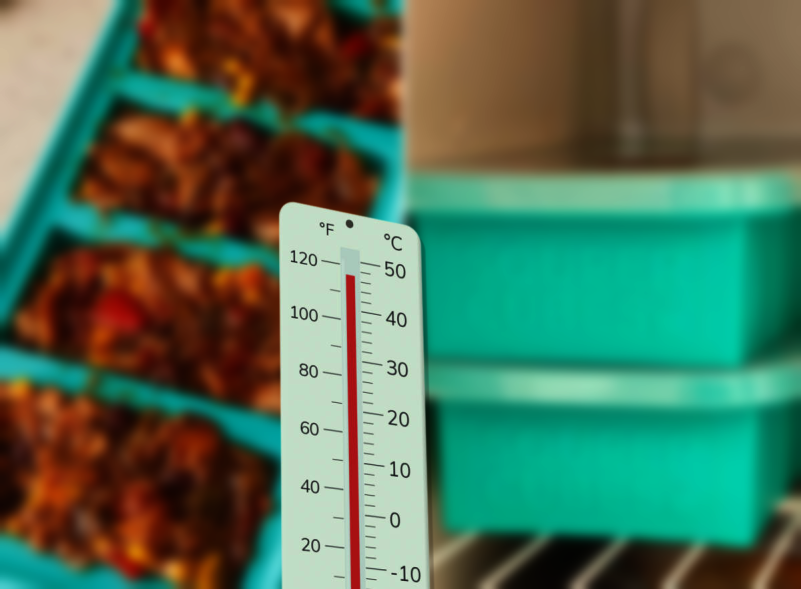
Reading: 47,°C
